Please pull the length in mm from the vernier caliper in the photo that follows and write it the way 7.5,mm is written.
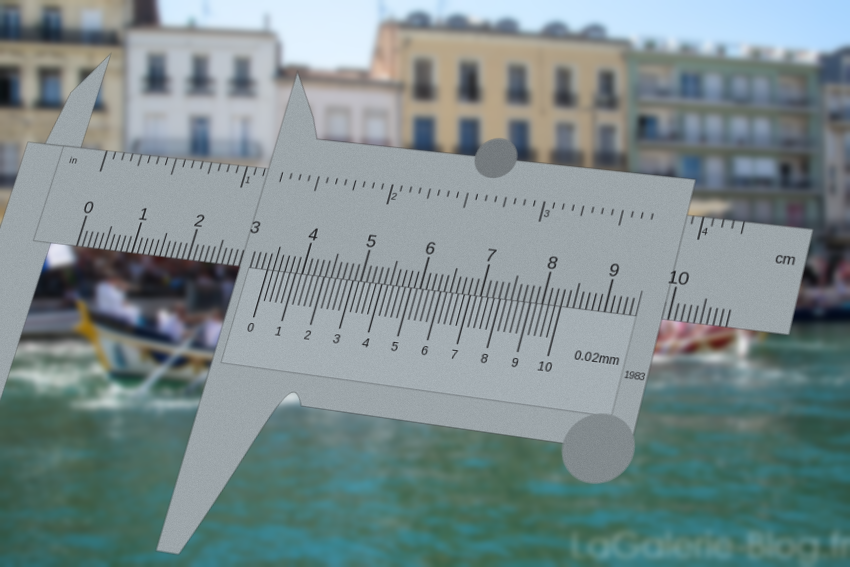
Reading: 34.0,mm
